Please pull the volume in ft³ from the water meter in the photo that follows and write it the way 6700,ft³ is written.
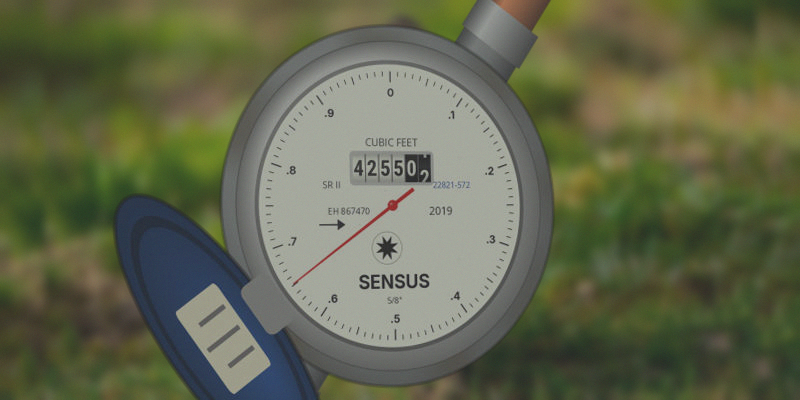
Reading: 425501.65,ft³
